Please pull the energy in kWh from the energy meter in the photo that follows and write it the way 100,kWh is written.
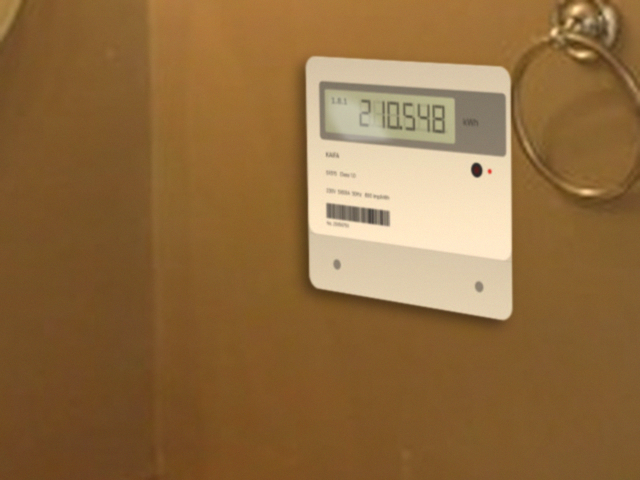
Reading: 210.548,kWh
